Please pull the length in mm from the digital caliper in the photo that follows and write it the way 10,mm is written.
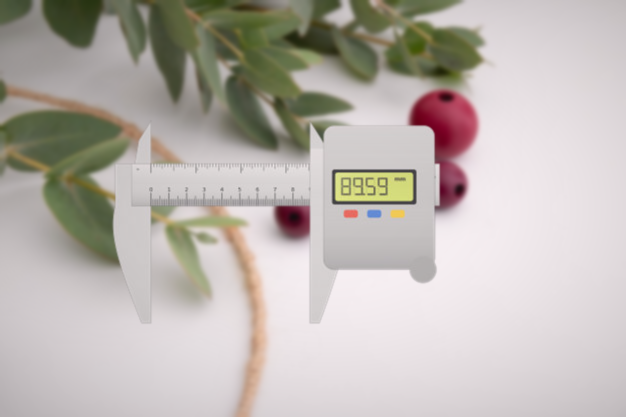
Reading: 89.59,mm
